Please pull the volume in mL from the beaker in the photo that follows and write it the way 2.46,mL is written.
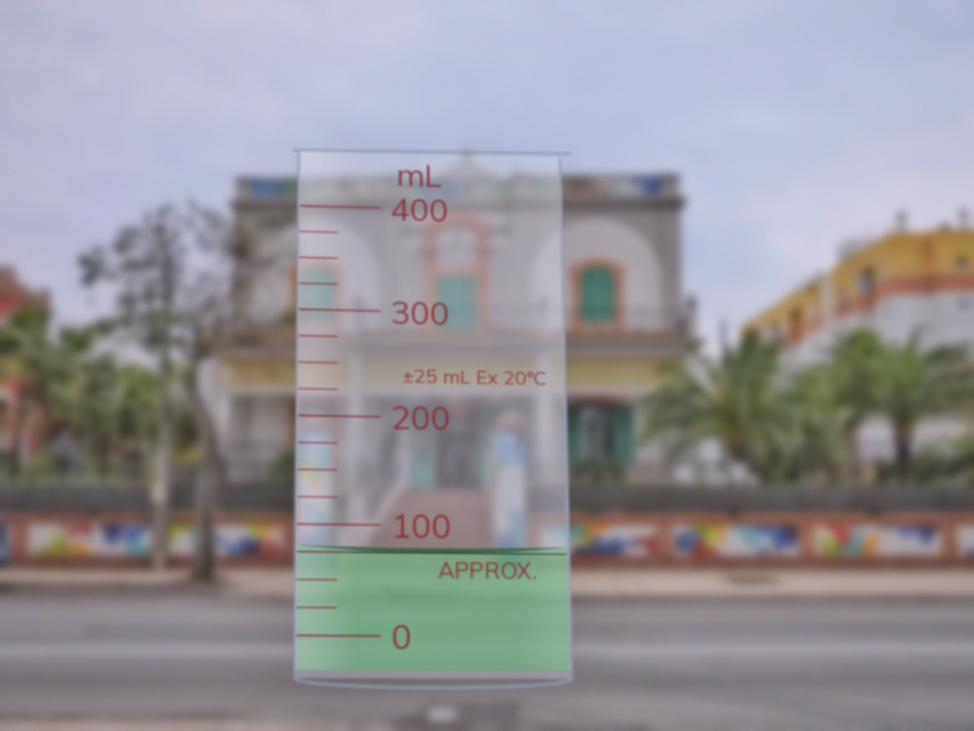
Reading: 75,mL
